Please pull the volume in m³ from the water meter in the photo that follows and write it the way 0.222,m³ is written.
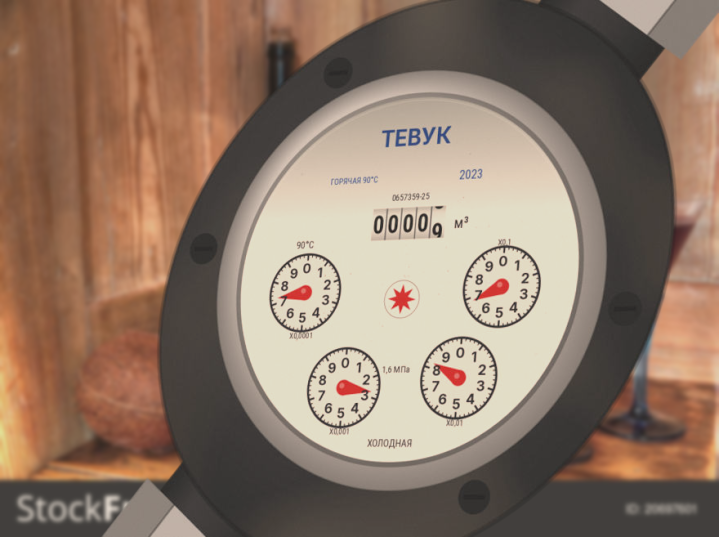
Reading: 8.6827,m³
